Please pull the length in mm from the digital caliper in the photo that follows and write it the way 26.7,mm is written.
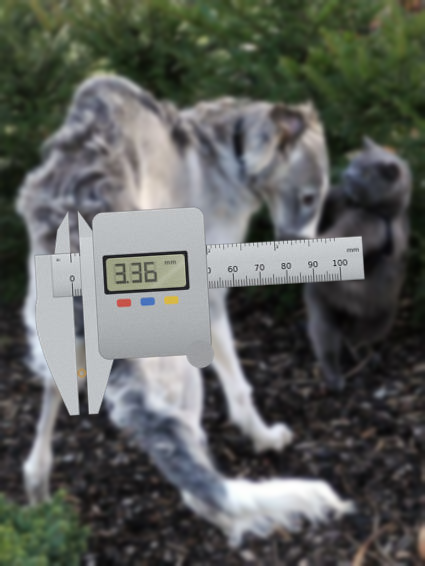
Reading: 3.36,mm
